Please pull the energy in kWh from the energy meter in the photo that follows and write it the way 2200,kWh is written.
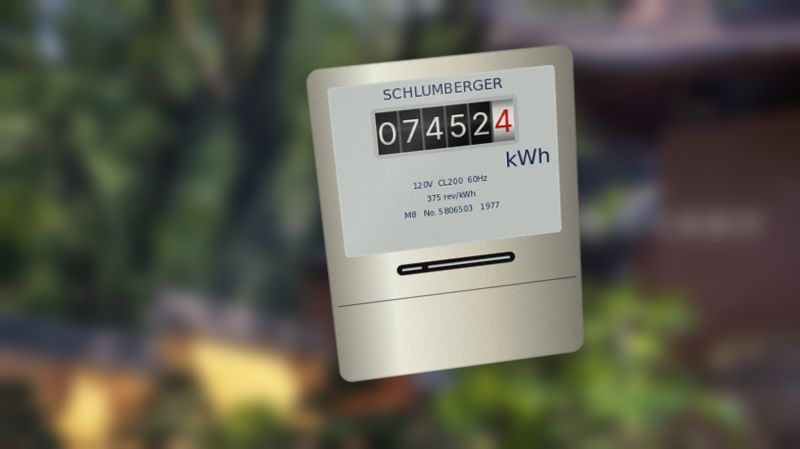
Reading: 7452.4,kWh
